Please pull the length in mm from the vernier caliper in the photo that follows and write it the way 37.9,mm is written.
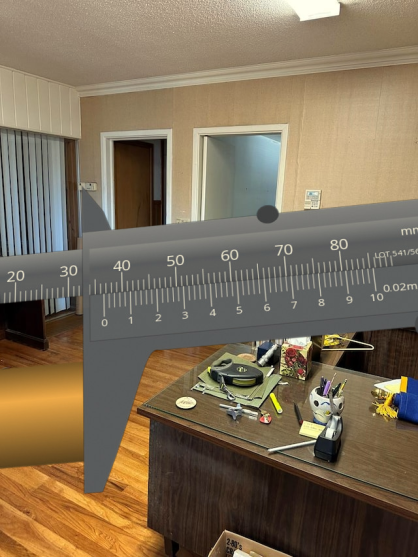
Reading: 36.6,mm
